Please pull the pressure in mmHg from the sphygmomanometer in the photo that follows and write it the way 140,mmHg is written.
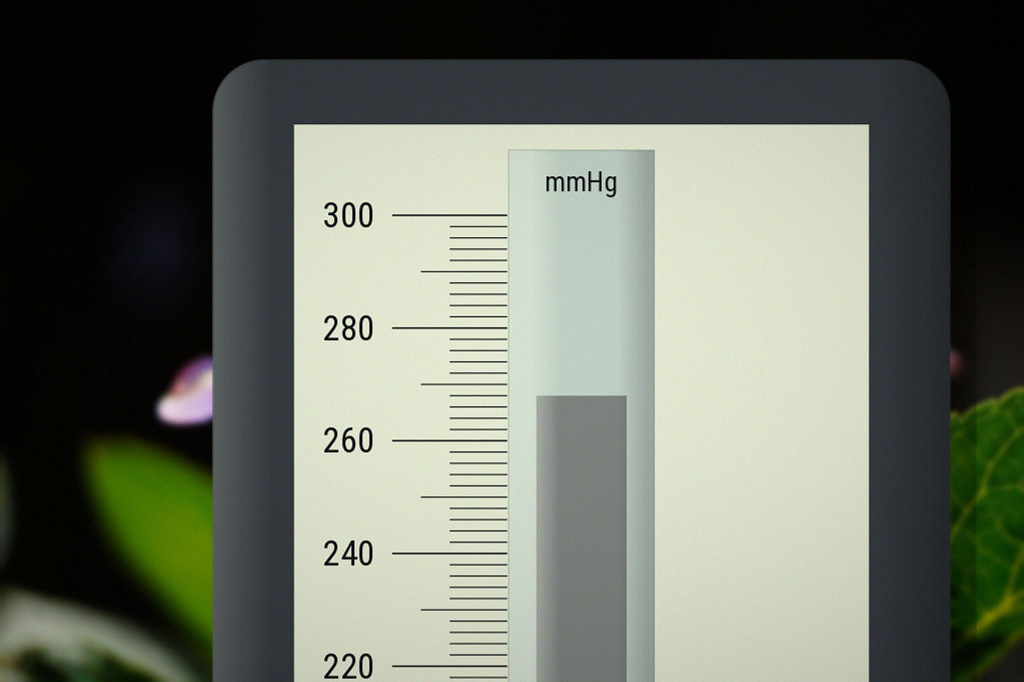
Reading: 268,mmHg
